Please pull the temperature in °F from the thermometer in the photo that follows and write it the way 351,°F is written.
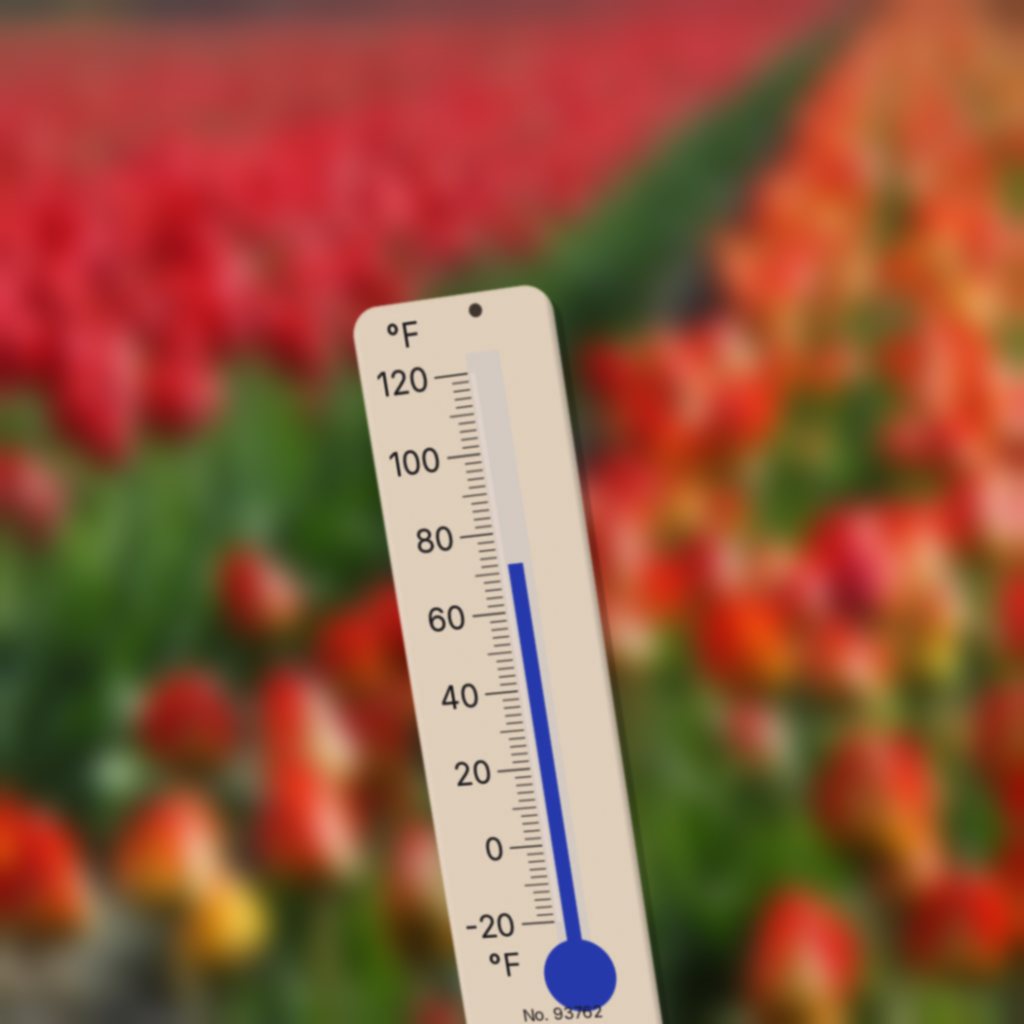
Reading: 72,°F
